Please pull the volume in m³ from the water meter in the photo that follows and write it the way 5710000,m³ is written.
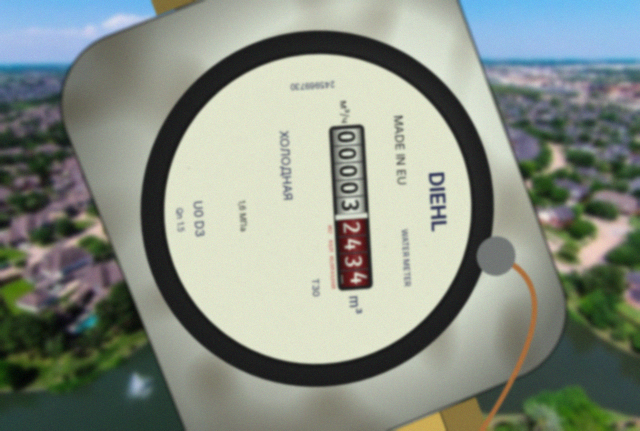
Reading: 3.2434,m³
